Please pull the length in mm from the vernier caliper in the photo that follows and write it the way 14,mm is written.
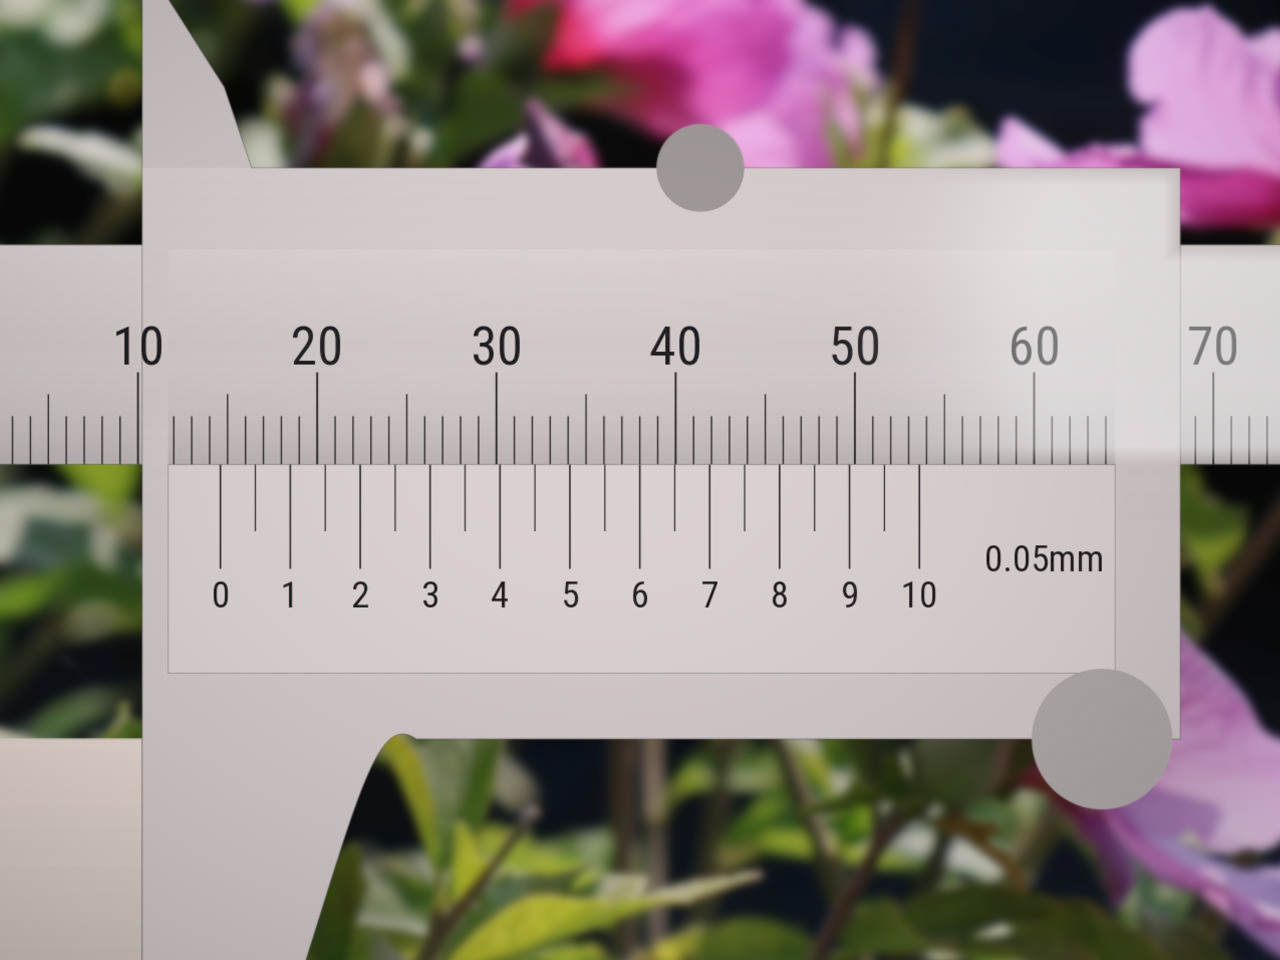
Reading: 14.6,mm
